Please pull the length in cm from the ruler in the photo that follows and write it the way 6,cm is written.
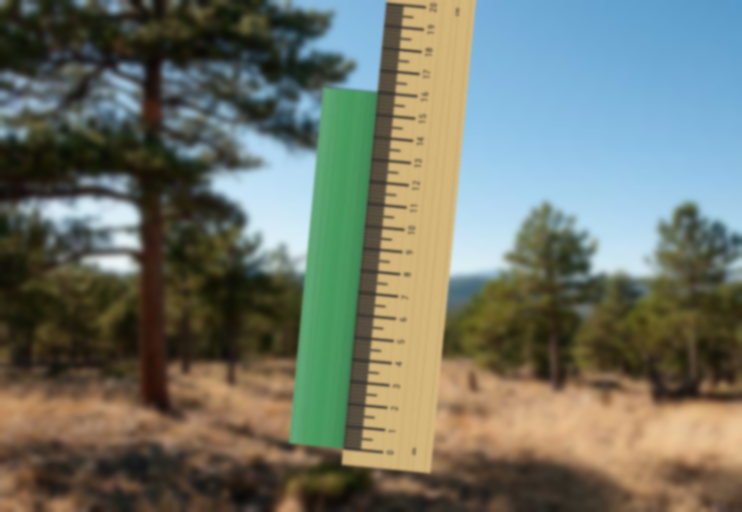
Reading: 16,cm
